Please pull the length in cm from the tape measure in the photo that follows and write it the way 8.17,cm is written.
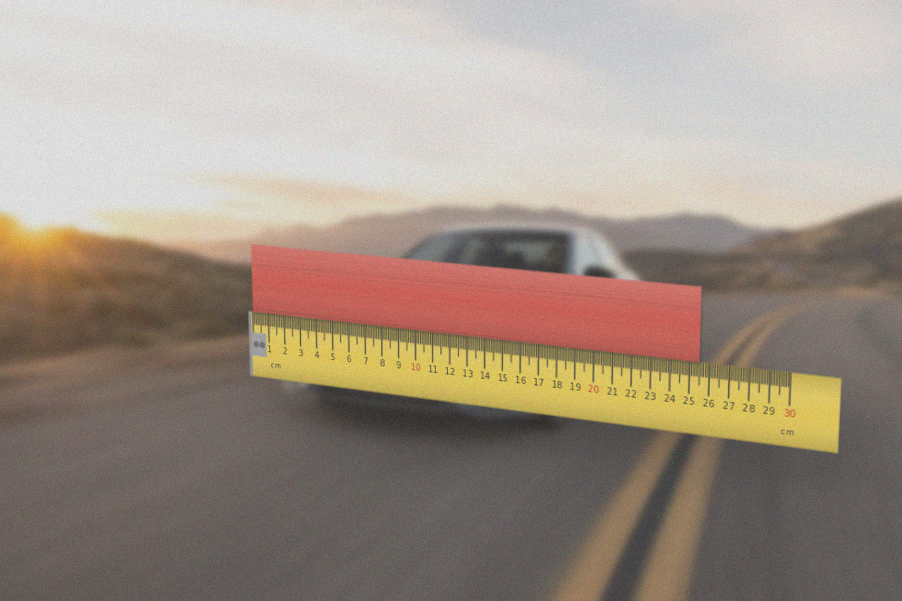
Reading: 25.5,cm
